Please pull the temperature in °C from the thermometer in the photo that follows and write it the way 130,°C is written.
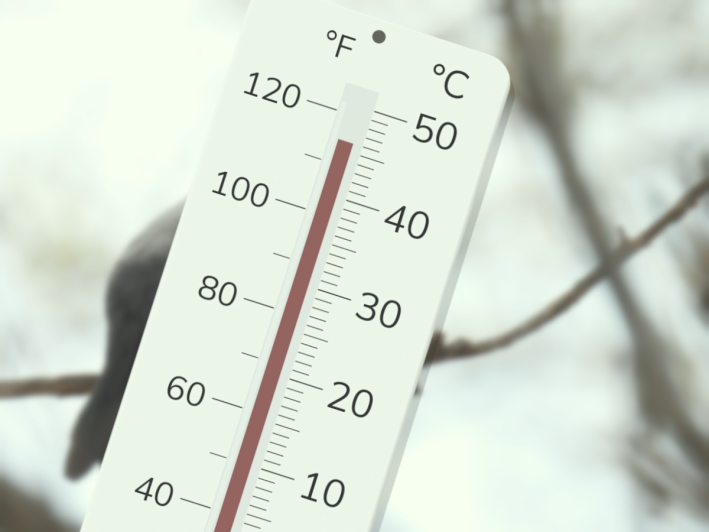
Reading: 46,°C
